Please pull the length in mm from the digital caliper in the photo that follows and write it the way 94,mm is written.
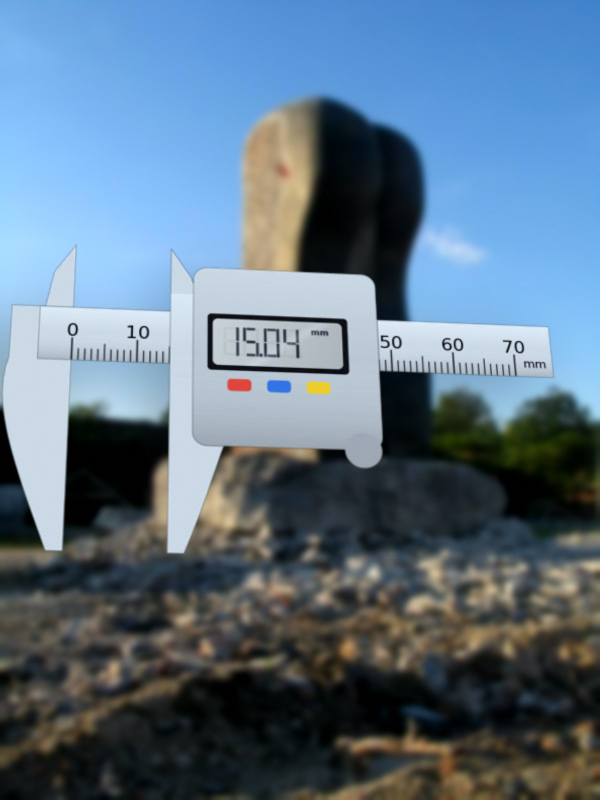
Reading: 15.04,mm
